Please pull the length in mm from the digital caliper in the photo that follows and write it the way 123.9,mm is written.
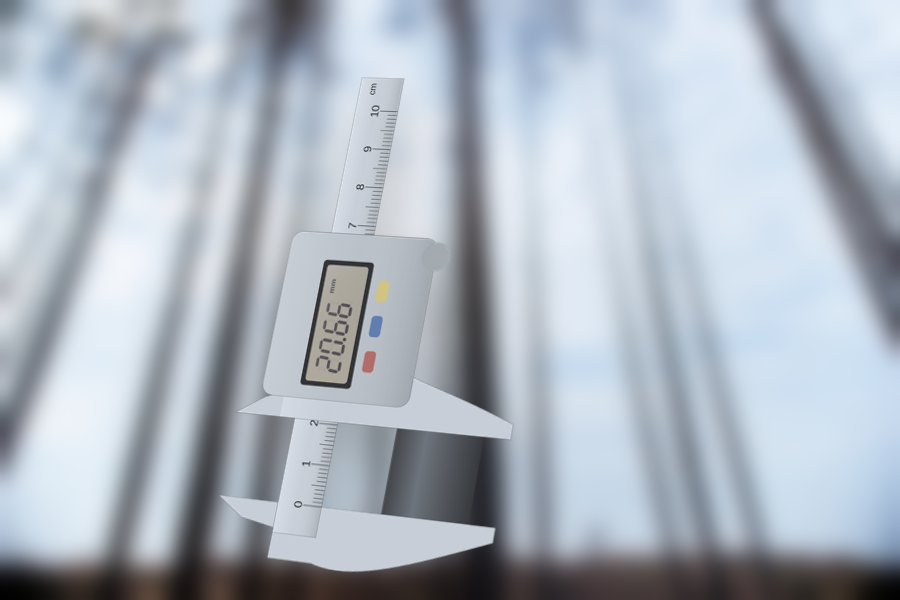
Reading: 20.66,mm
